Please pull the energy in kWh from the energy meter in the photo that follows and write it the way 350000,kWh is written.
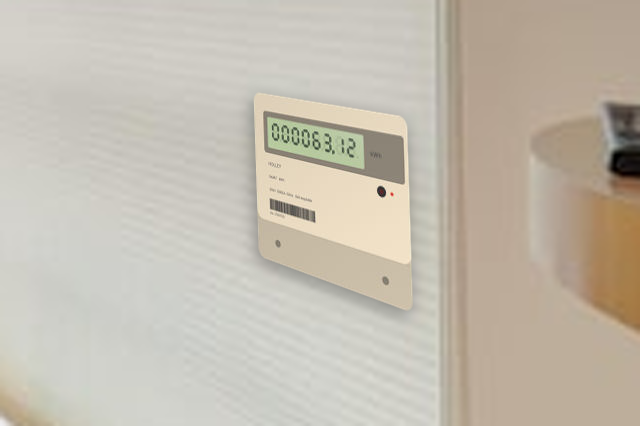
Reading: 63.12,kWh
